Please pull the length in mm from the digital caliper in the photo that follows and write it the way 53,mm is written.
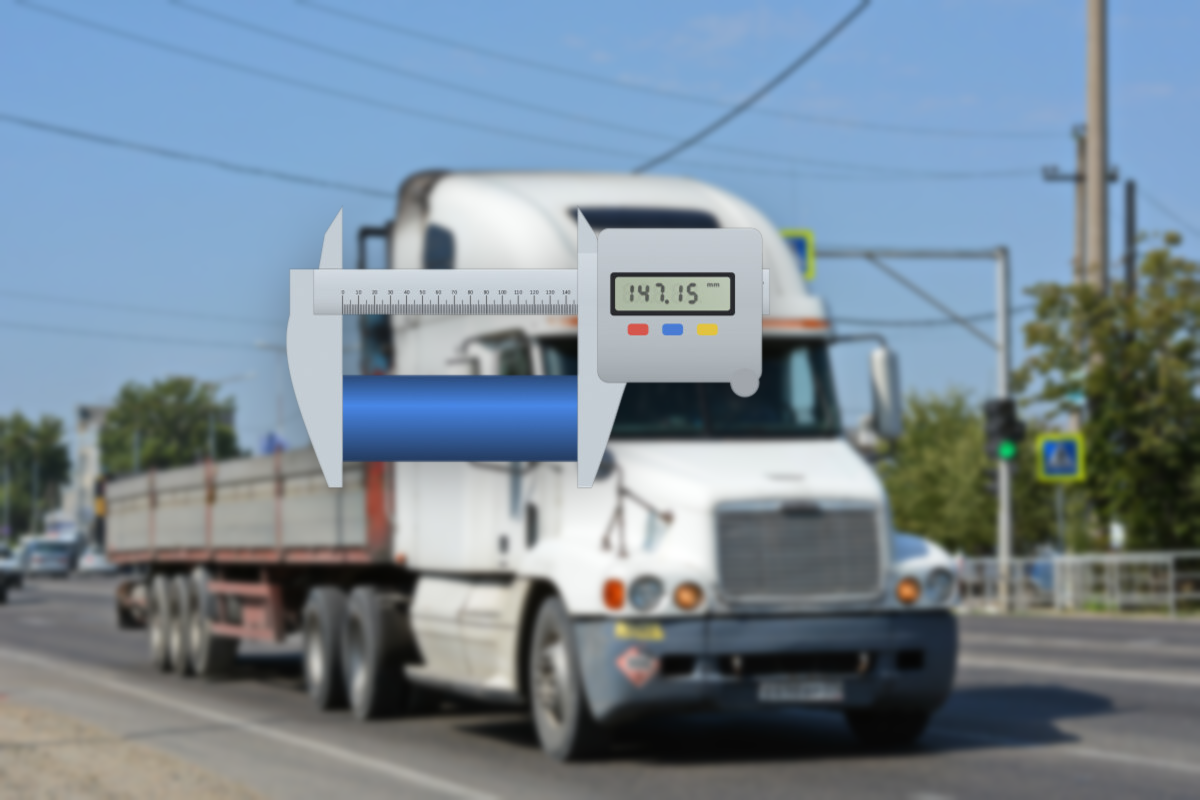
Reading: 147.15,mm
